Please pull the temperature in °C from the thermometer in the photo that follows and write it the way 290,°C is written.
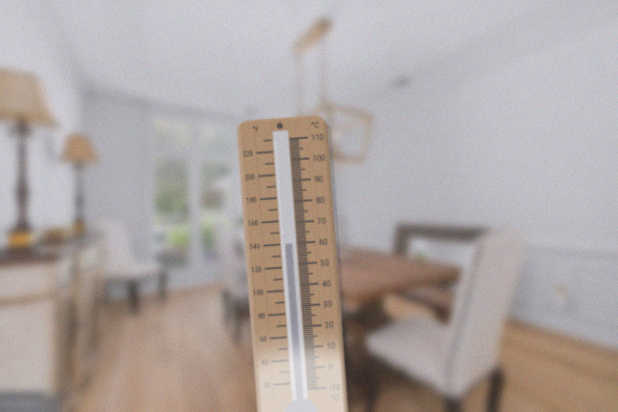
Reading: 60,°C
